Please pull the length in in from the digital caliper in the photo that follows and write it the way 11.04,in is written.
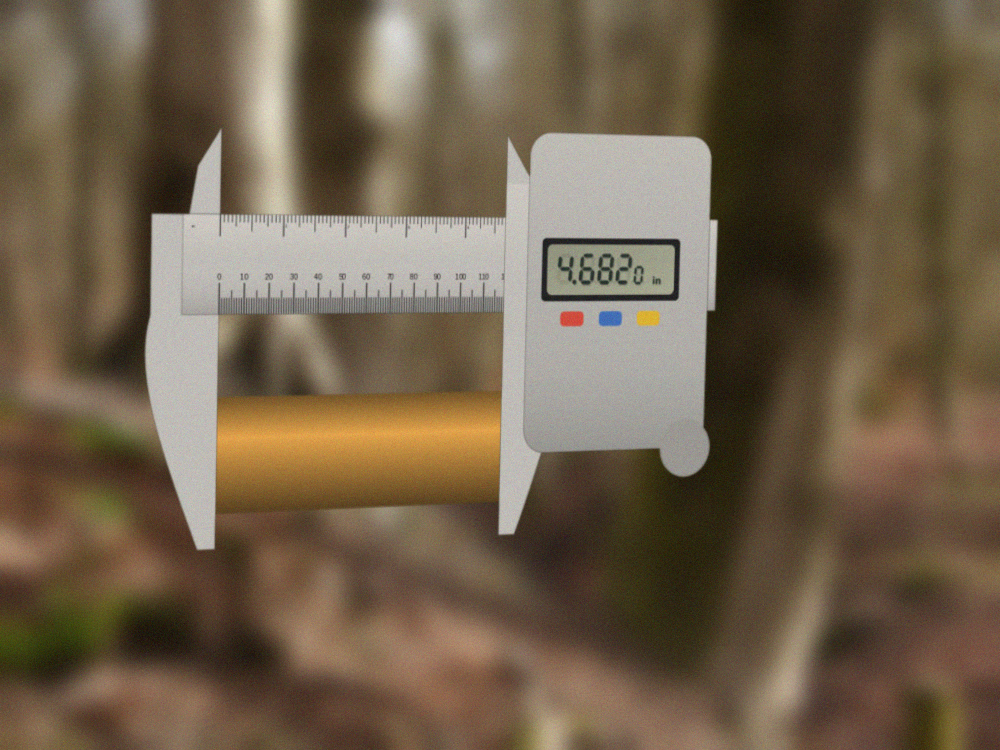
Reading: 4.6820,in
